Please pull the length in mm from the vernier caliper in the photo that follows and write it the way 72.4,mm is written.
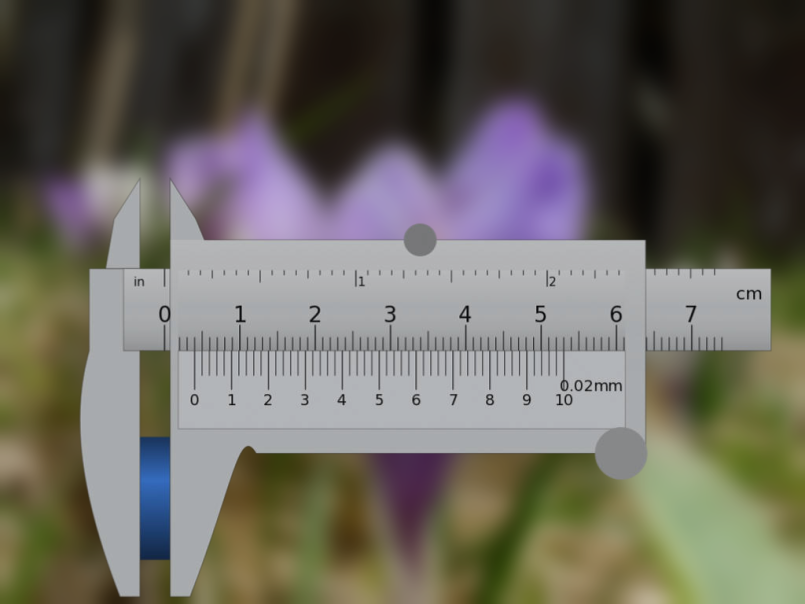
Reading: 4.0,mm
